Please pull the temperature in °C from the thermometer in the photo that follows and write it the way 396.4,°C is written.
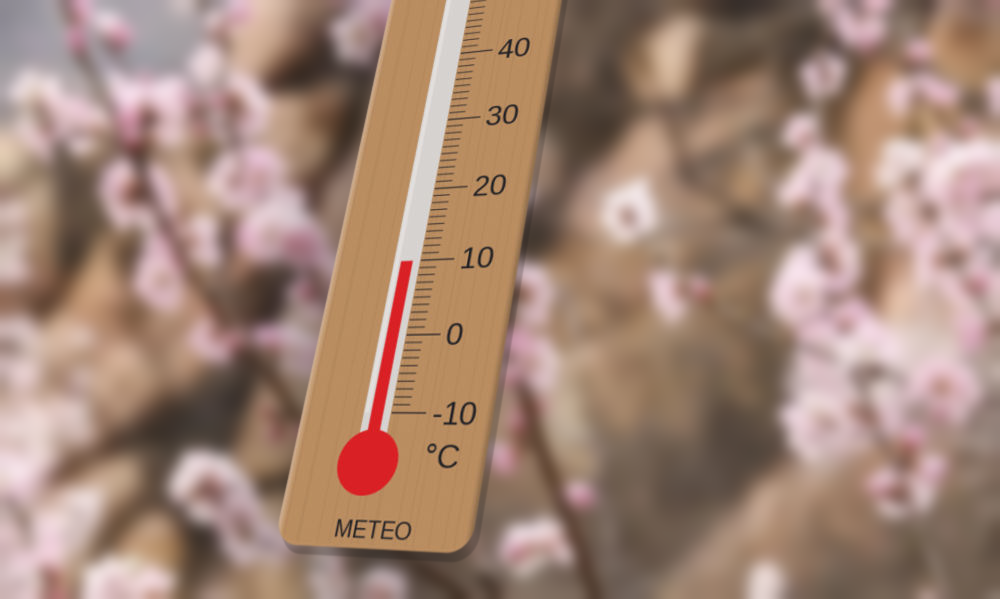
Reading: 10,°C
